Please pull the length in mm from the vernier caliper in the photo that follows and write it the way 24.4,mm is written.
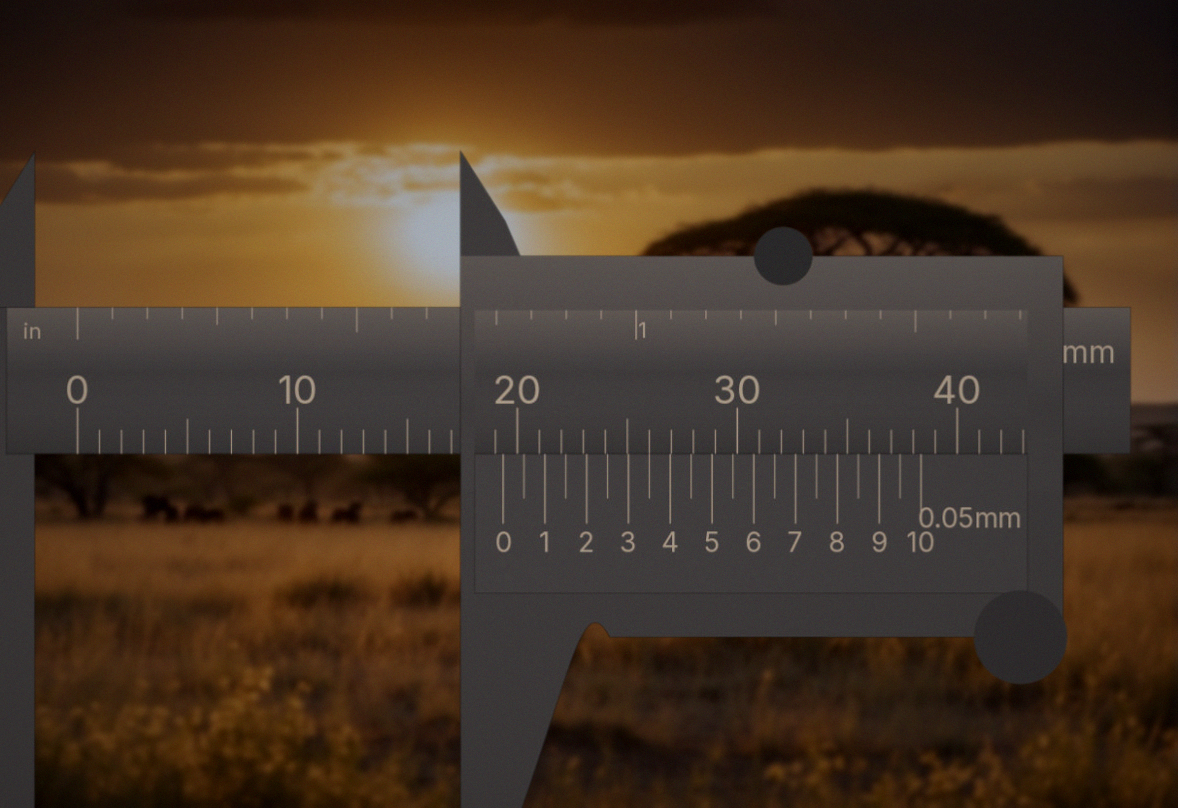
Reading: 19.35,mm
